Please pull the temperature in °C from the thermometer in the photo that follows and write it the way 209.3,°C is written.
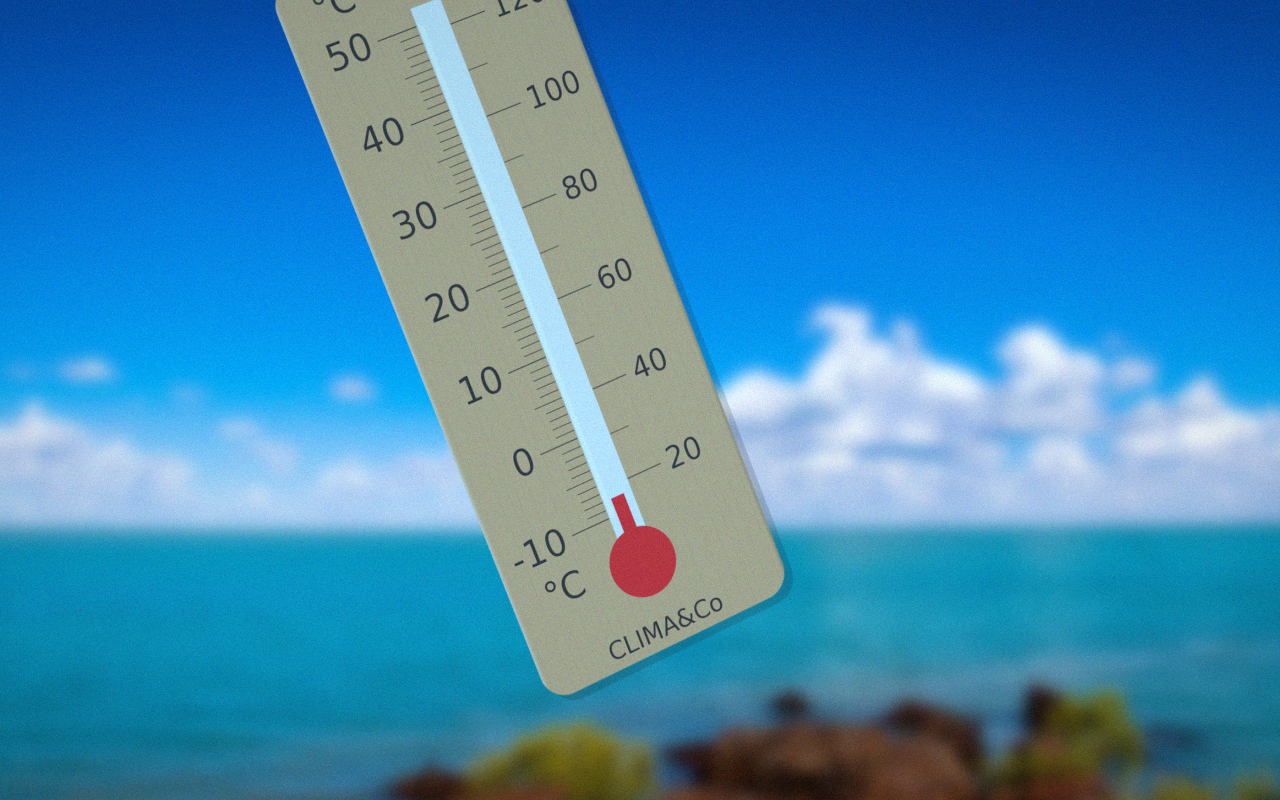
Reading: -8,°C
